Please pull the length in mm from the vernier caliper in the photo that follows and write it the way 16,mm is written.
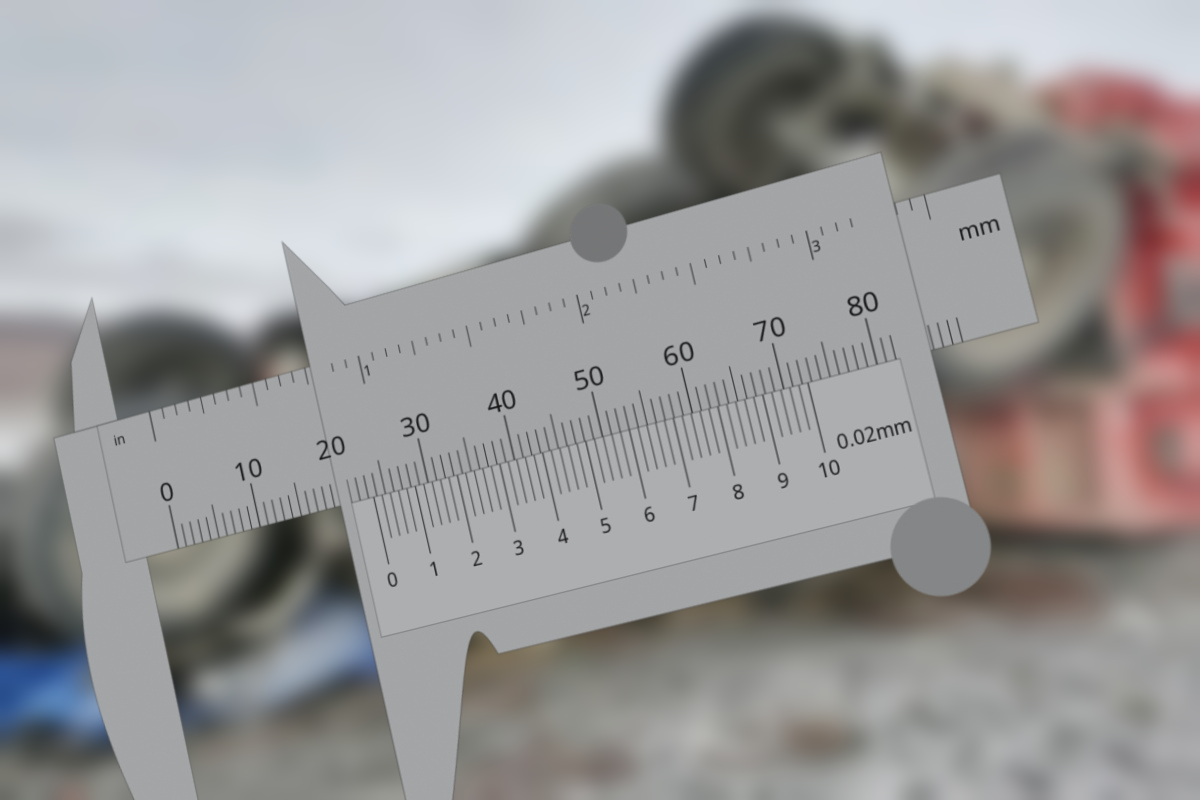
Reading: 23.6,mm
